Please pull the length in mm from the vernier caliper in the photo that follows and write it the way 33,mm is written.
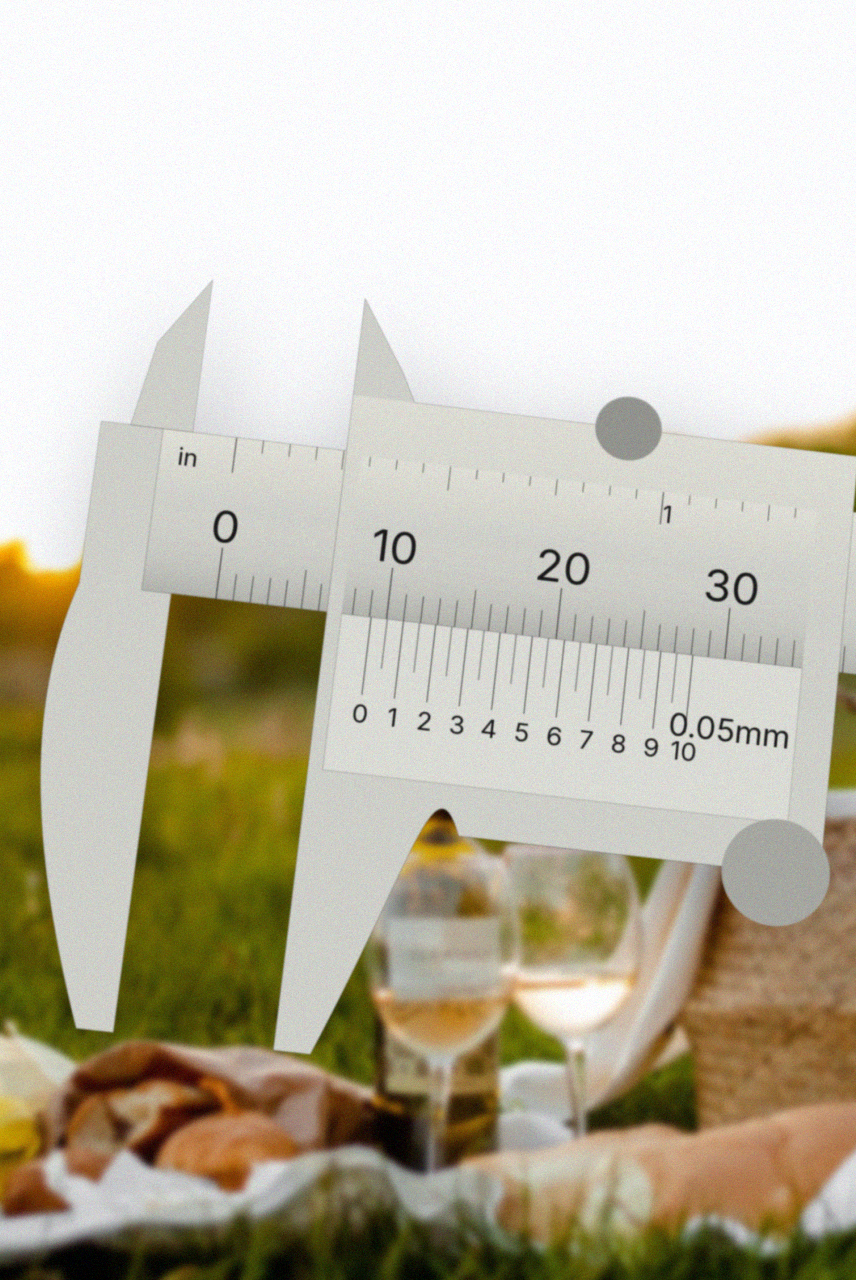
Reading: 9.1,mm
